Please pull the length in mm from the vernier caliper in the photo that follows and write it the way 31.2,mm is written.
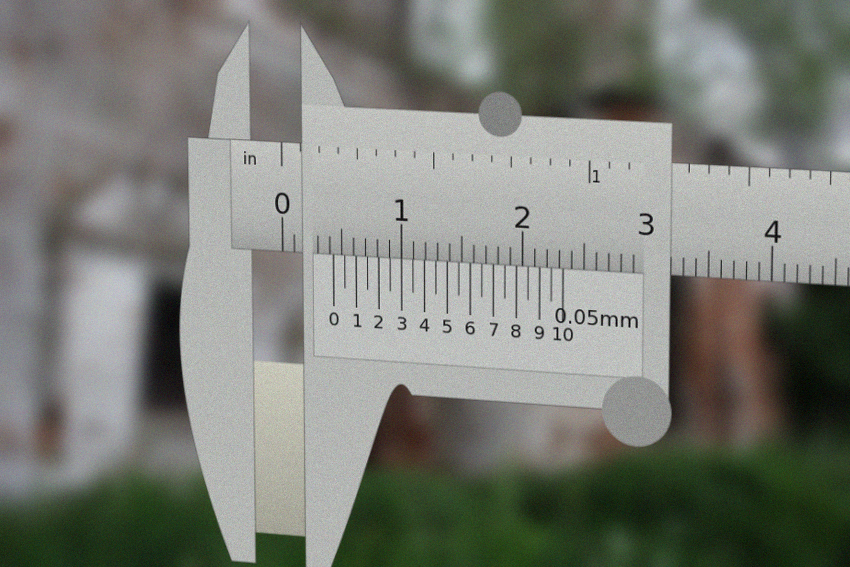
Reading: 4.3,mm
